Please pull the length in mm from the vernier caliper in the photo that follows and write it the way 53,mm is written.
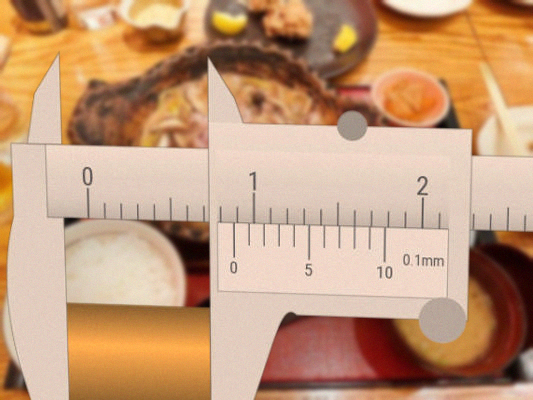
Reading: 8.8,mm
